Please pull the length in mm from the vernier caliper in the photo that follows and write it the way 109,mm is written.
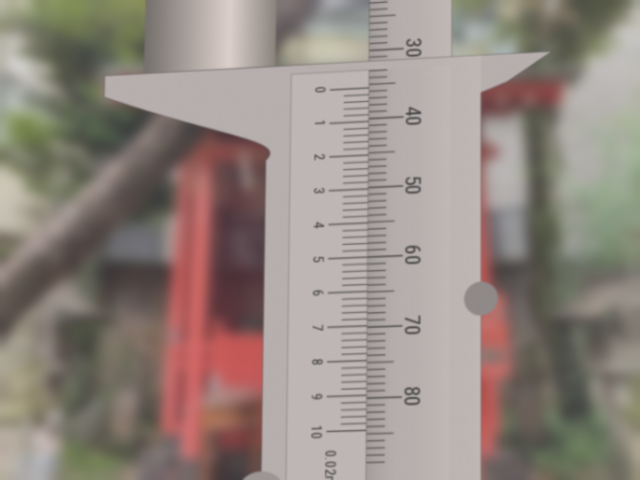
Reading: 35.5,mm
